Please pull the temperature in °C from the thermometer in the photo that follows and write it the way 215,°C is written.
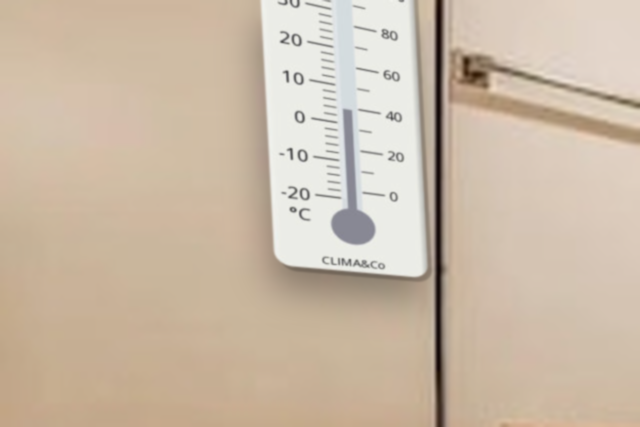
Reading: 4,°C
